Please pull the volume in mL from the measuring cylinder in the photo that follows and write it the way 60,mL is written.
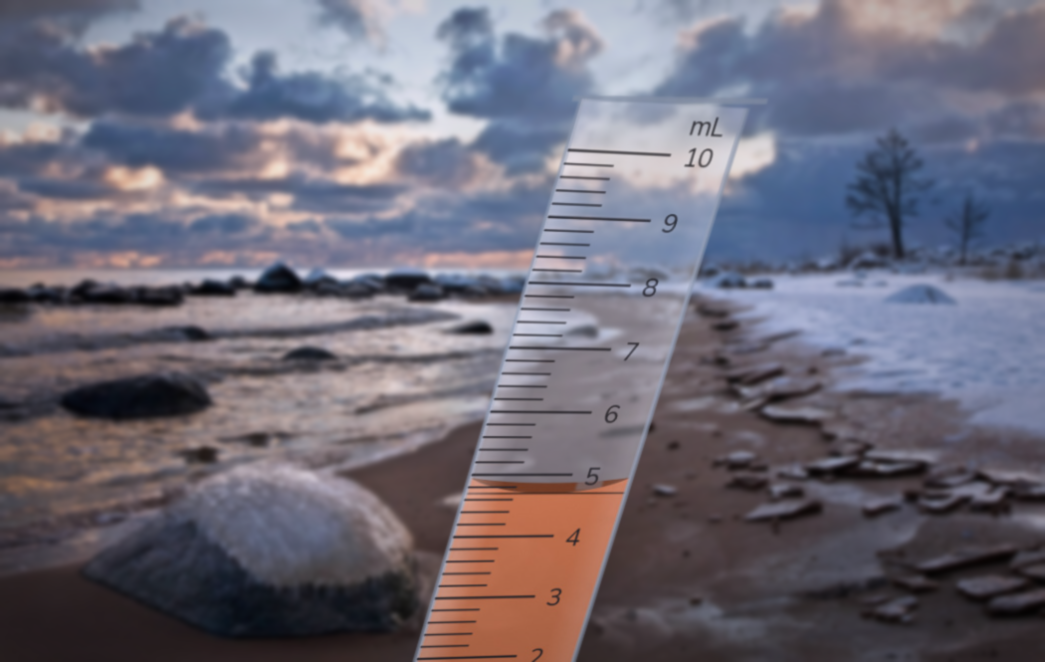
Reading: 4.7,mL
